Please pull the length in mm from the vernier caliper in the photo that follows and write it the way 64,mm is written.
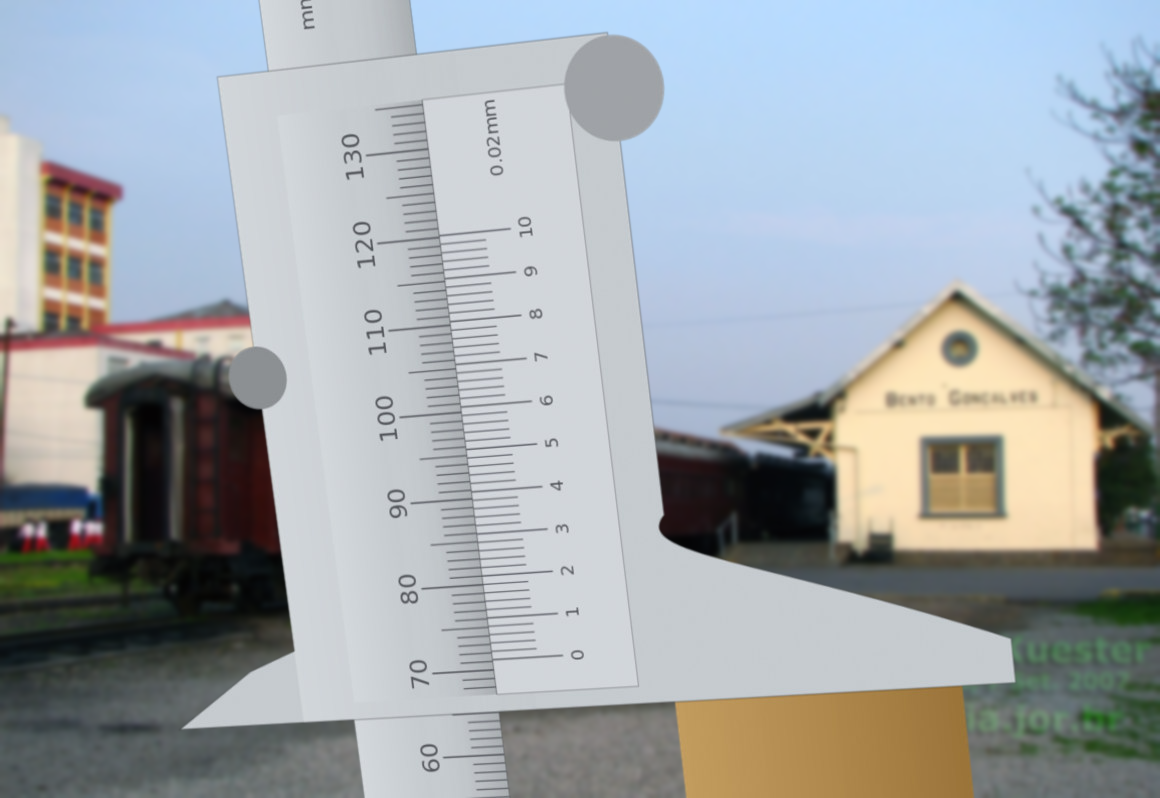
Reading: 71.2,mm
